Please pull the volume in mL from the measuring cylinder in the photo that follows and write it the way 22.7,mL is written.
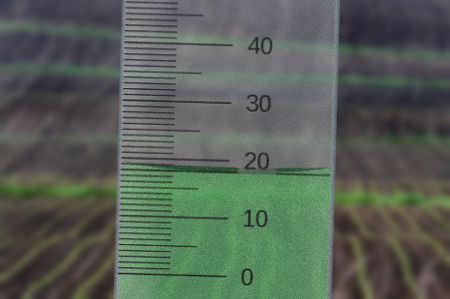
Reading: 18,mL
